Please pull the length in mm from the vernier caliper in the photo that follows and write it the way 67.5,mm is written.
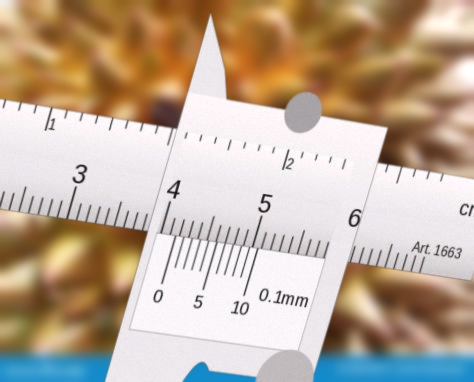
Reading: 41.6,mm
